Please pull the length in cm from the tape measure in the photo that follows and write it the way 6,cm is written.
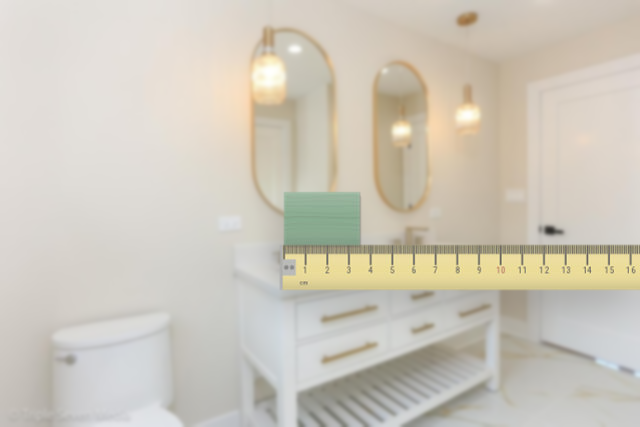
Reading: 3.5,cm
